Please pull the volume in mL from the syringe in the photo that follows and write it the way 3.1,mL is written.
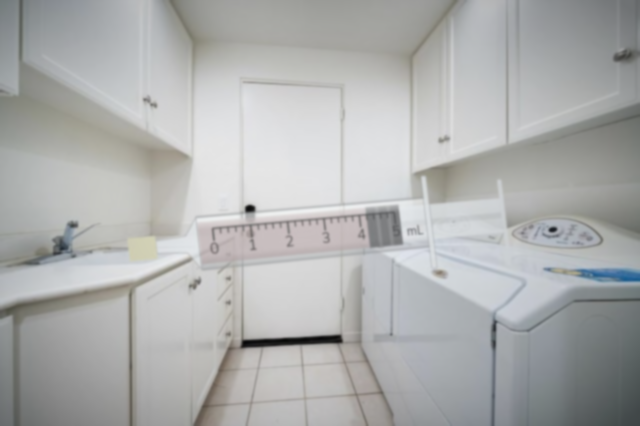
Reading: 4.2,mL
